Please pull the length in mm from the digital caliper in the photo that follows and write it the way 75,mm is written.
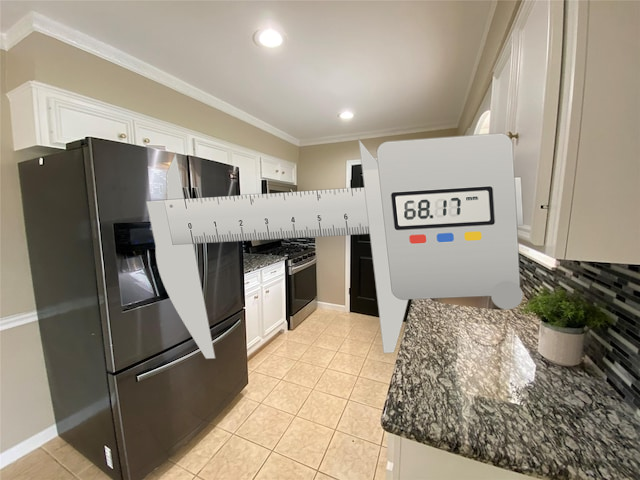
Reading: 68.17,mm
